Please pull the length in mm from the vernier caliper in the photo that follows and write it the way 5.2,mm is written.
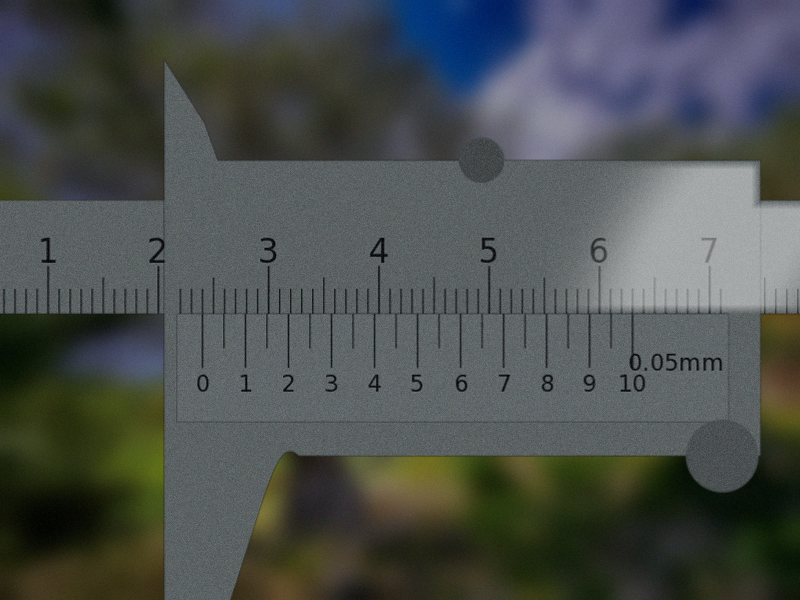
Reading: 24.0,mm
